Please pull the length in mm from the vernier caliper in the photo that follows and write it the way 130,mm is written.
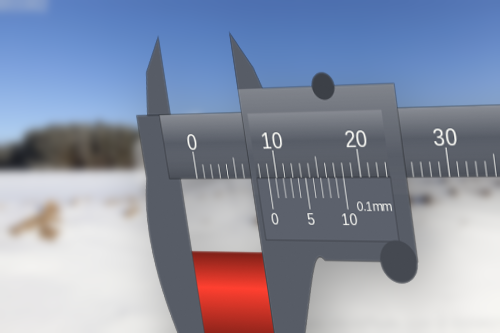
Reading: 9.0,mm
